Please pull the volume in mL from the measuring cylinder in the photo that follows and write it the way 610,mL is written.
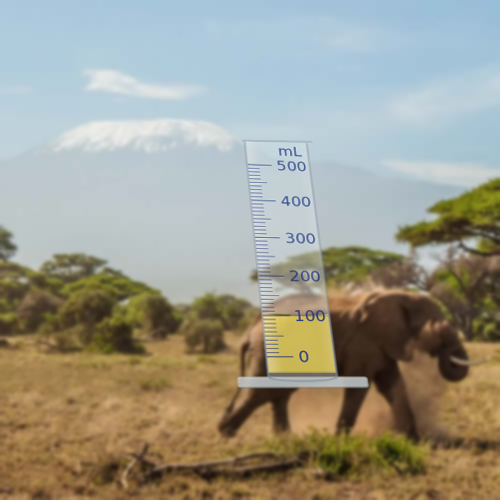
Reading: 100,mL
